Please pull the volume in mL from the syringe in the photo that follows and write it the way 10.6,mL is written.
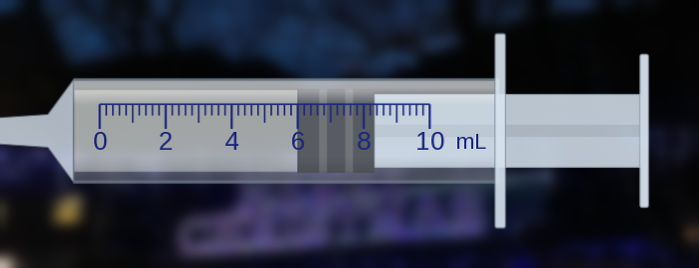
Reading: 6,mL
